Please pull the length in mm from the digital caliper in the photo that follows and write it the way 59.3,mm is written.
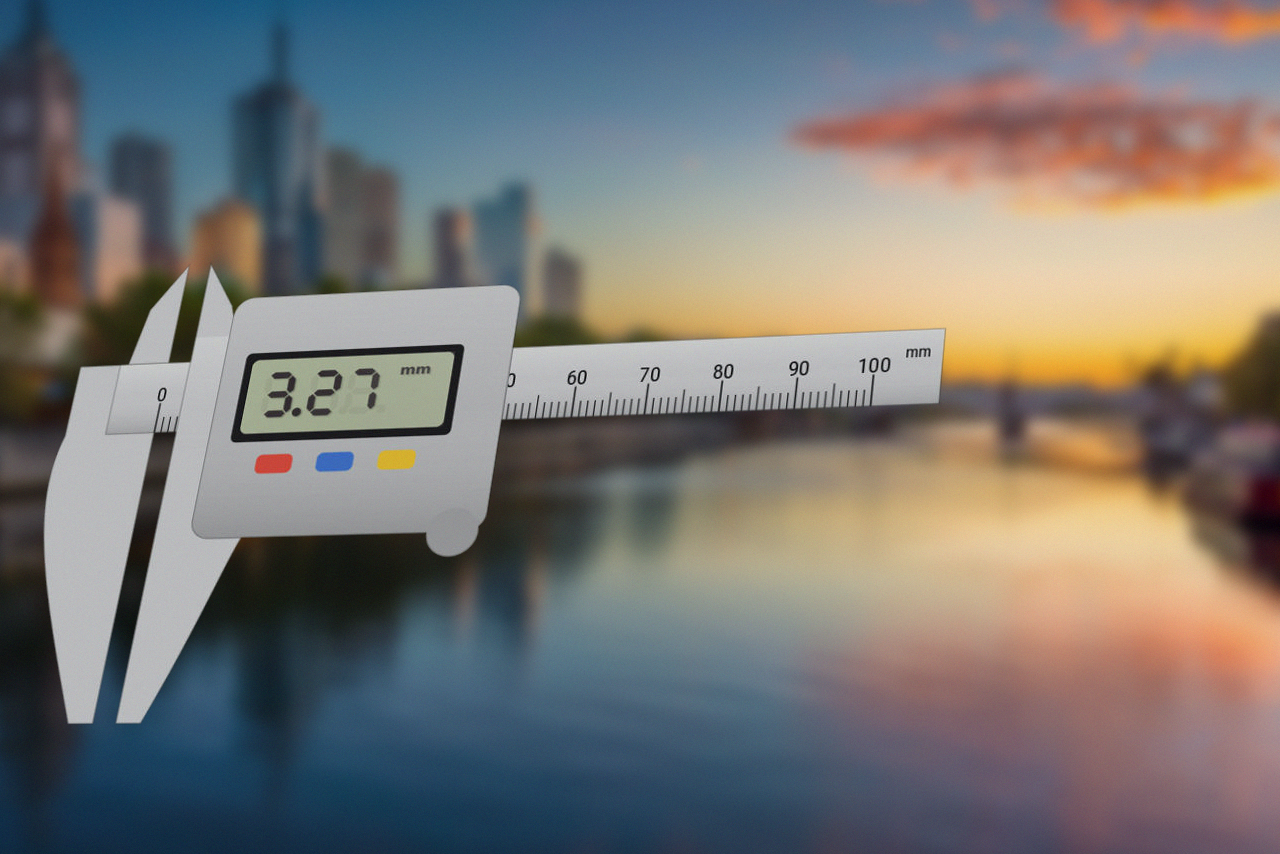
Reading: 3.27,mm
